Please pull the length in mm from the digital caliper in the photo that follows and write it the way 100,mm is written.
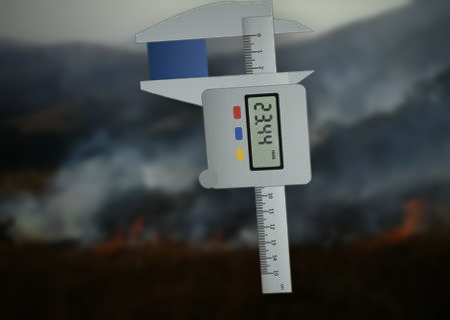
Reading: 23.44,mm
